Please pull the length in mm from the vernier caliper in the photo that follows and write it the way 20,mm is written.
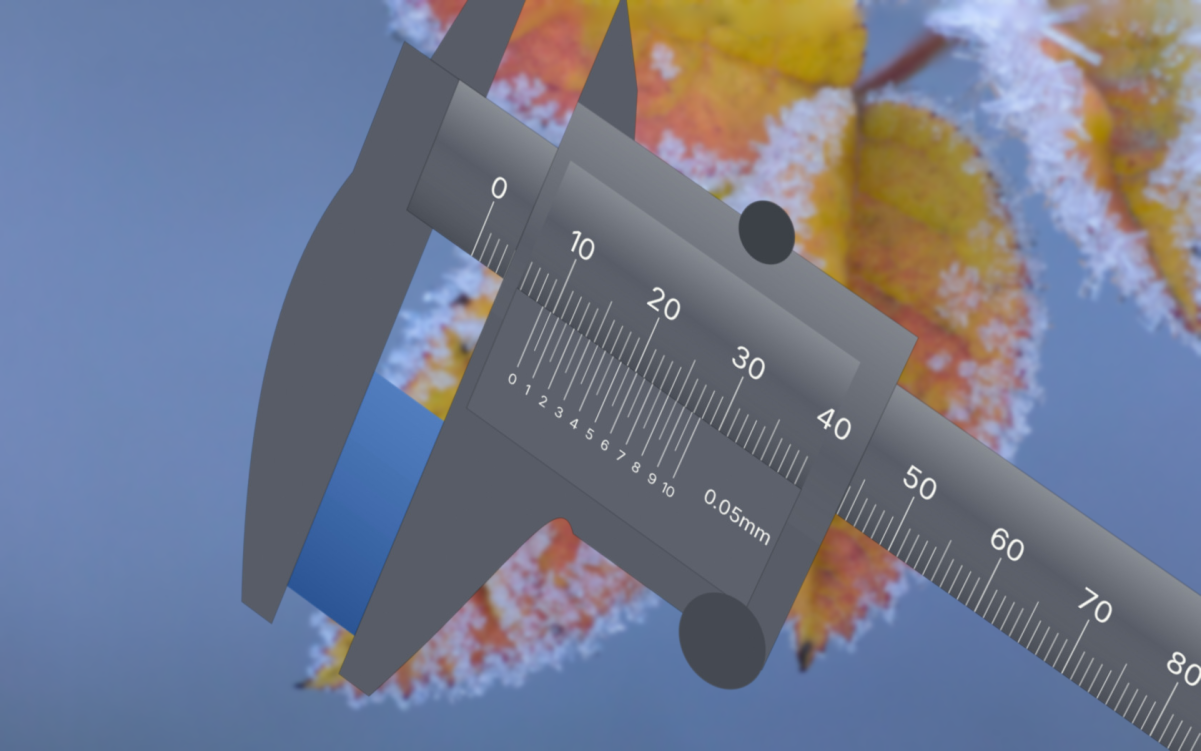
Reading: 8.8,mm
